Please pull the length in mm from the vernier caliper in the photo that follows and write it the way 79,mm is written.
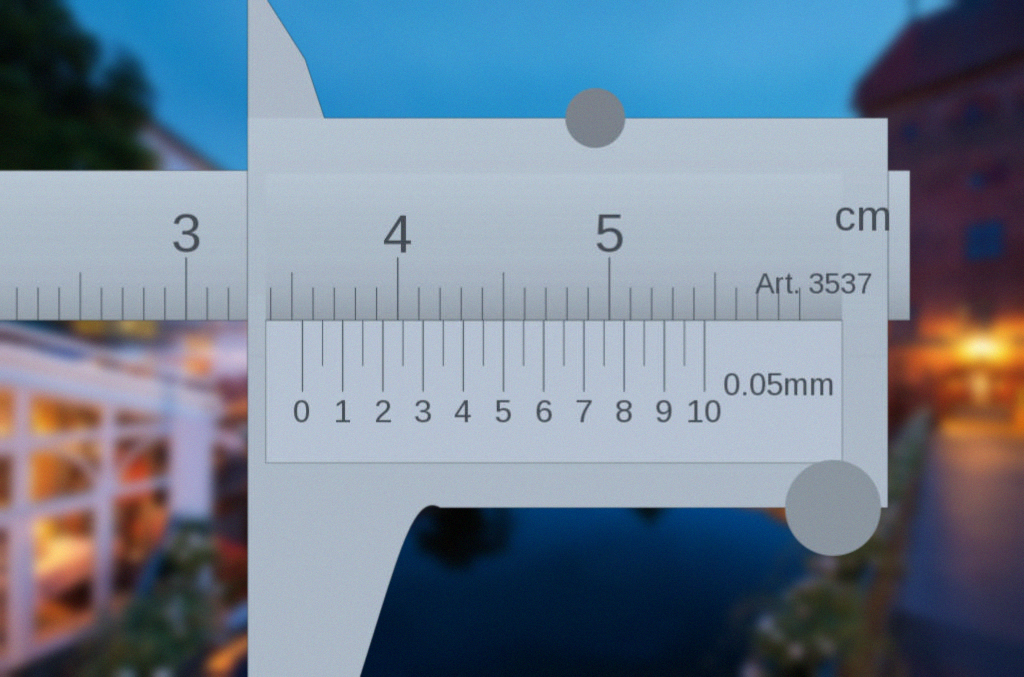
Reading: 35.5,mm
